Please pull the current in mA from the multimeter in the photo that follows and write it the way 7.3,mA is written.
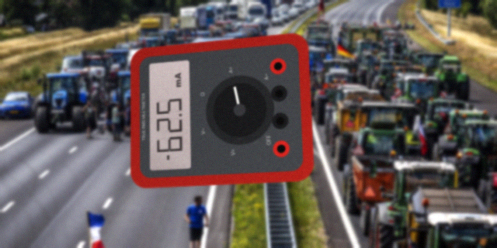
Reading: -62.5,mA
